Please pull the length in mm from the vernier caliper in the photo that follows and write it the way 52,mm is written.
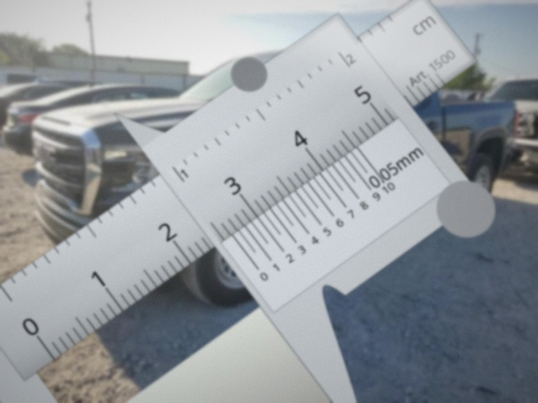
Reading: 26.2,mm
